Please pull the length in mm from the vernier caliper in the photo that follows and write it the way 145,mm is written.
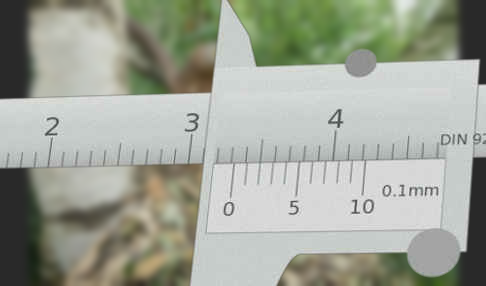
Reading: 33.2,mm
